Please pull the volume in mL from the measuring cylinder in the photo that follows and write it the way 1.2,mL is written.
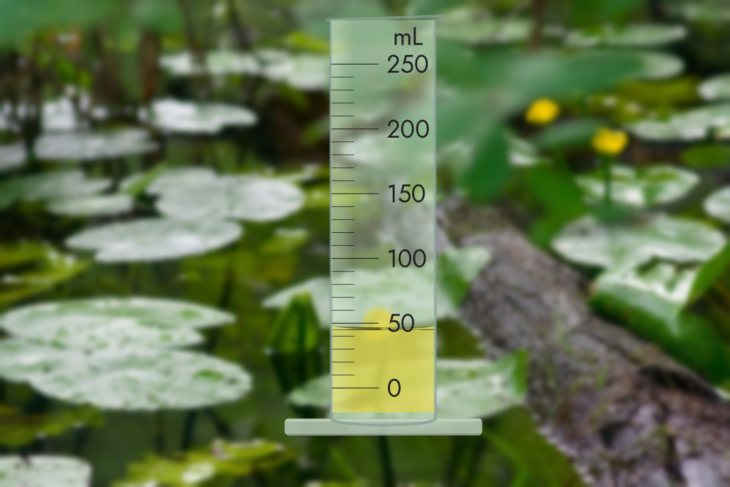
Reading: 45,mL
